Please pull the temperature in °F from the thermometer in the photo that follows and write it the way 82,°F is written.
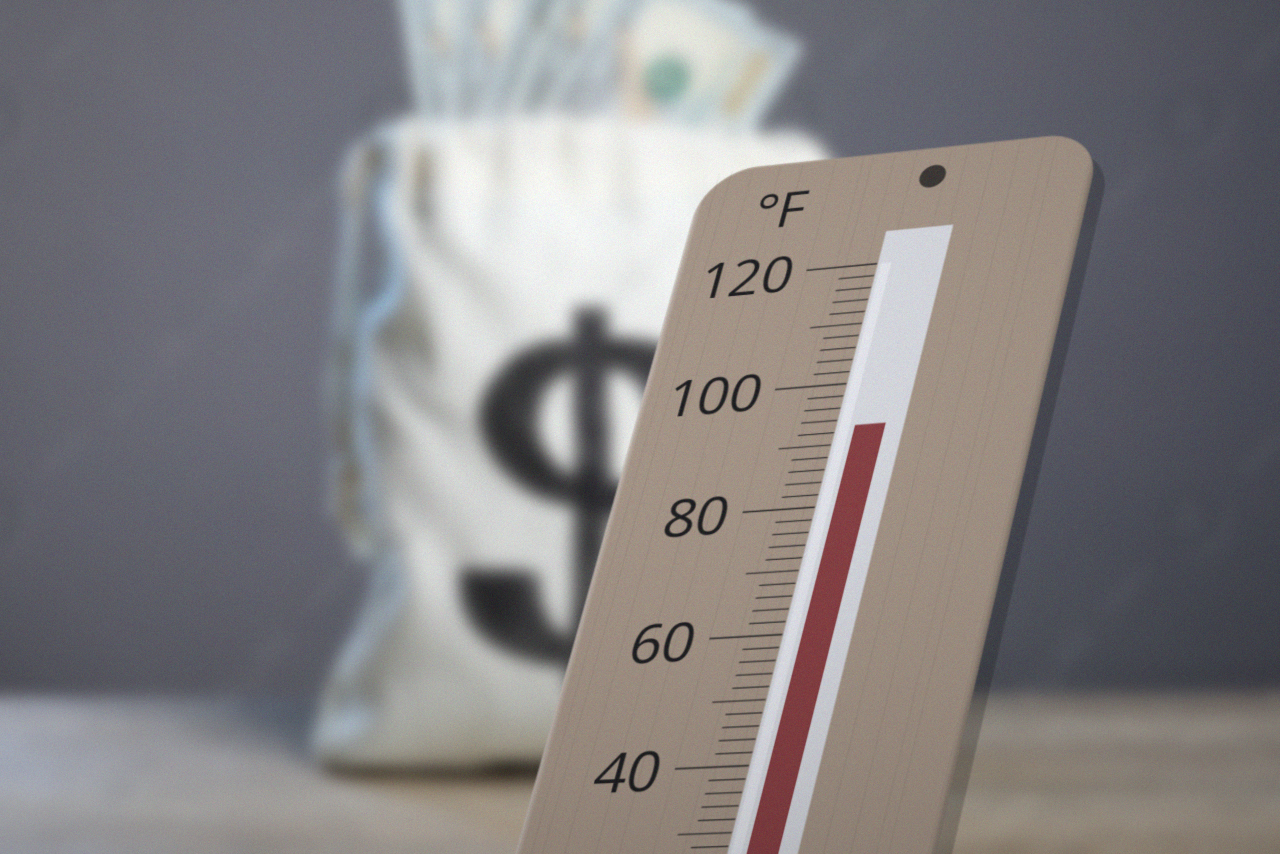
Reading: 93,°F
